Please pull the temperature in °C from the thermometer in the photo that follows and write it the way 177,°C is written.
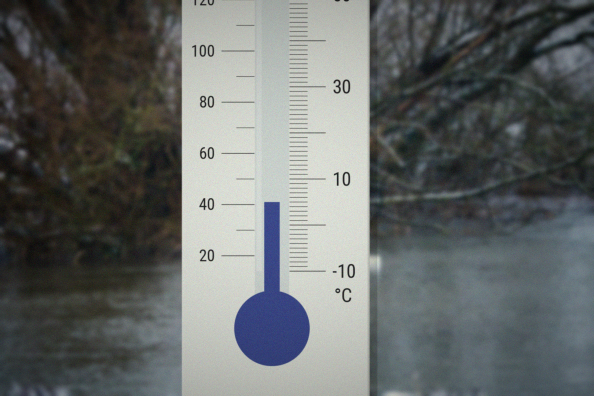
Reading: 5,°C
